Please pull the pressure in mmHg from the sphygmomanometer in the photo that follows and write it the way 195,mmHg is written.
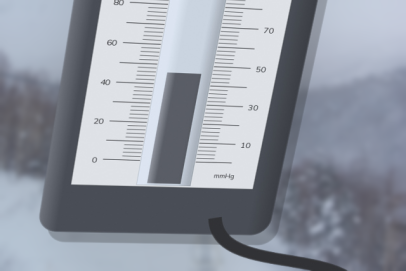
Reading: 46,mmHg
